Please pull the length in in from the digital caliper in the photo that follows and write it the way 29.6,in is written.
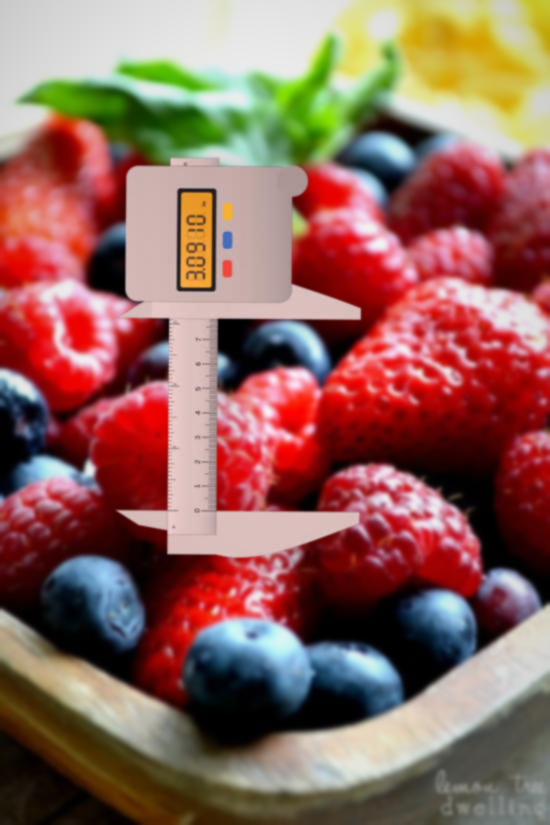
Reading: 3.0910,in
